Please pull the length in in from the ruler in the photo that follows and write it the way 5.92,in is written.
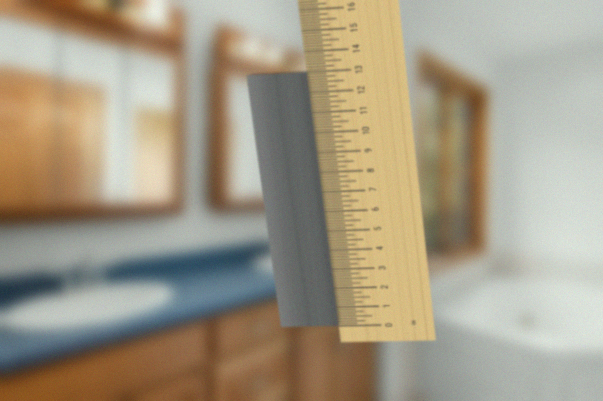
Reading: 13,in
